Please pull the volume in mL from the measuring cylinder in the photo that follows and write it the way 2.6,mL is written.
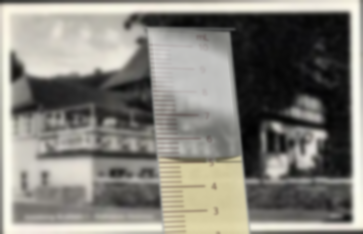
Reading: 5,mL
